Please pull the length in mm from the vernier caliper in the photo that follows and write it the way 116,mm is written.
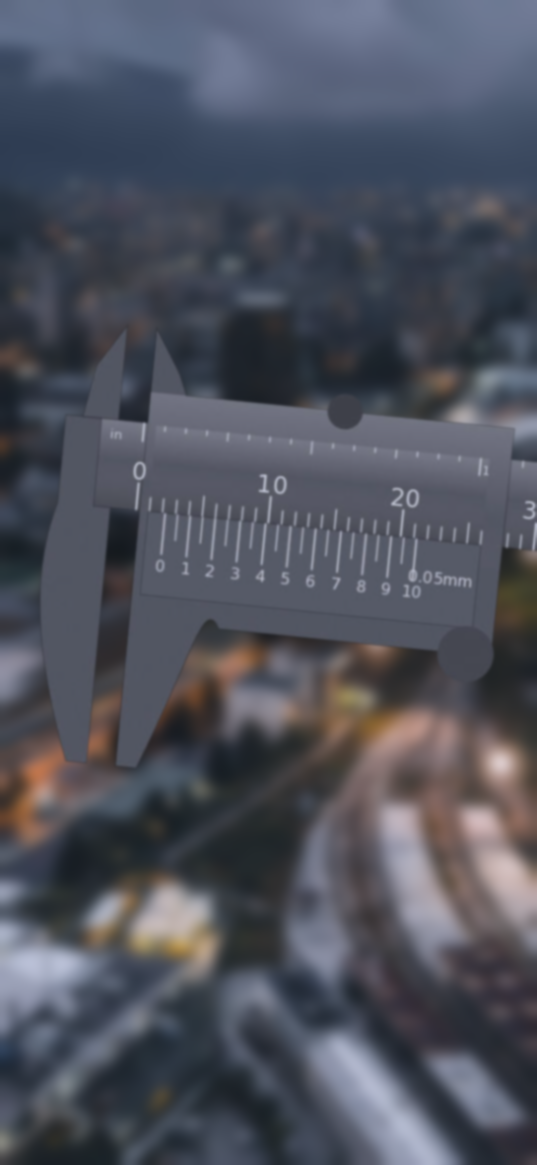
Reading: 2.2,mm
